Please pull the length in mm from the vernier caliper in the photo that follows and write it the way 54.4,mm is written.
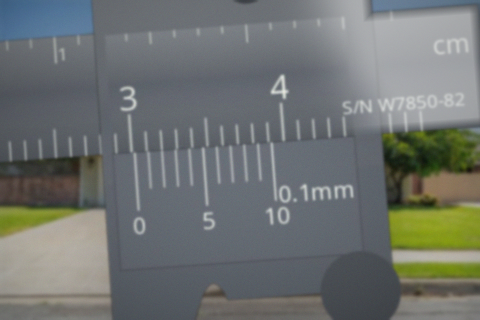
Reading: 30.2,mm
